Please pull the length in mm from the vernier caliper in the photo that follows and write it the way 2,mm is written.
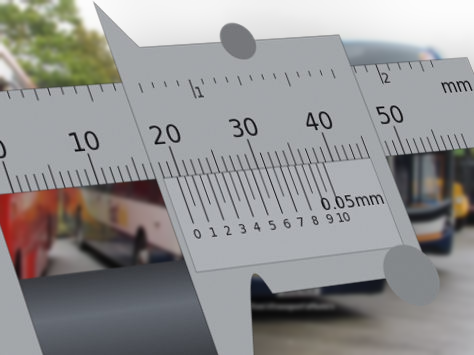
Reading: 19.6,mm
